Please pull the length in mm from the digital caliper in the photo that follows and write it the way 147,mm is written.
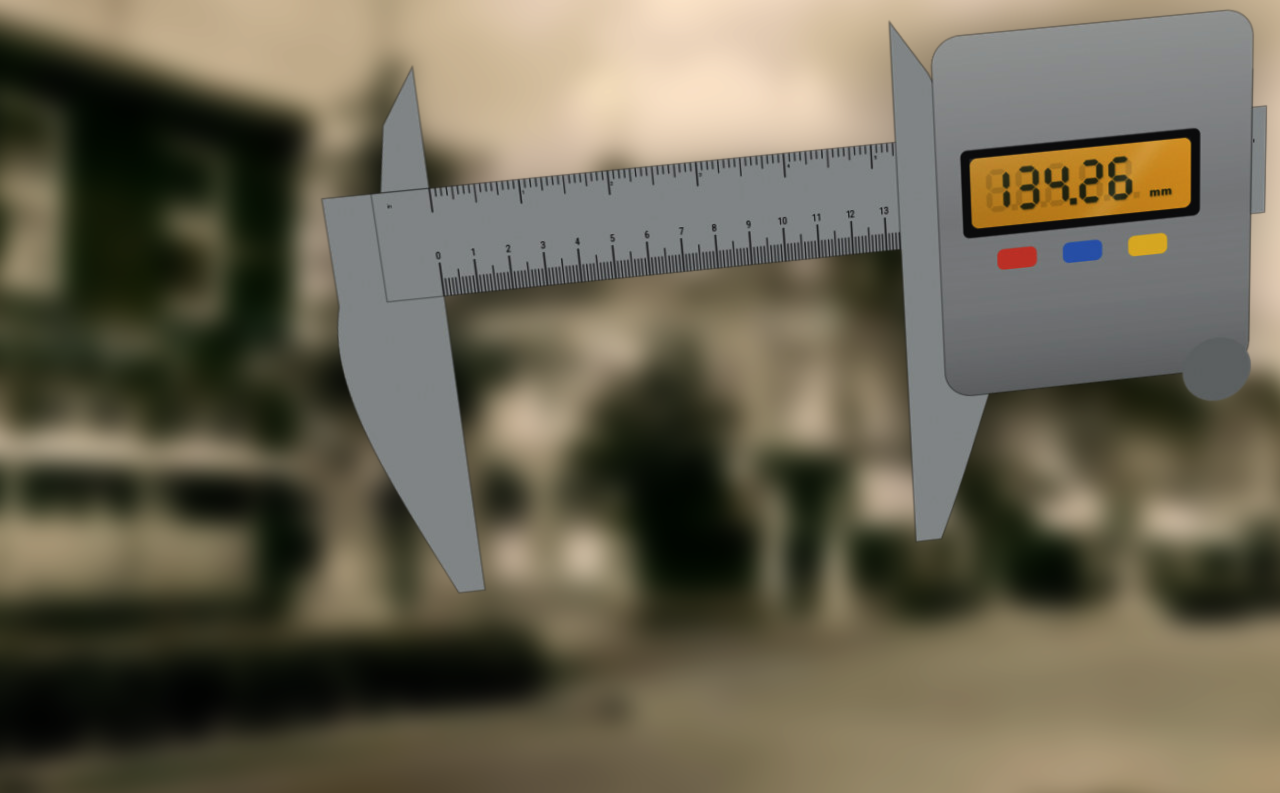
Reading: 134.26,mm
